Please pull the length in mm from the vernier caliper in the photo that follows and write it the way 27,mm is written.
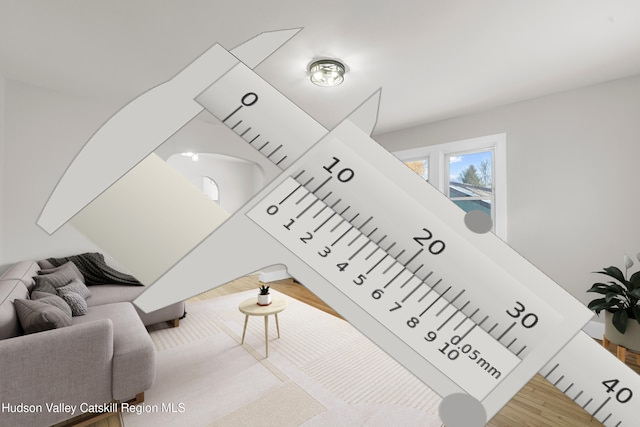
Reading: 8.8,mm
